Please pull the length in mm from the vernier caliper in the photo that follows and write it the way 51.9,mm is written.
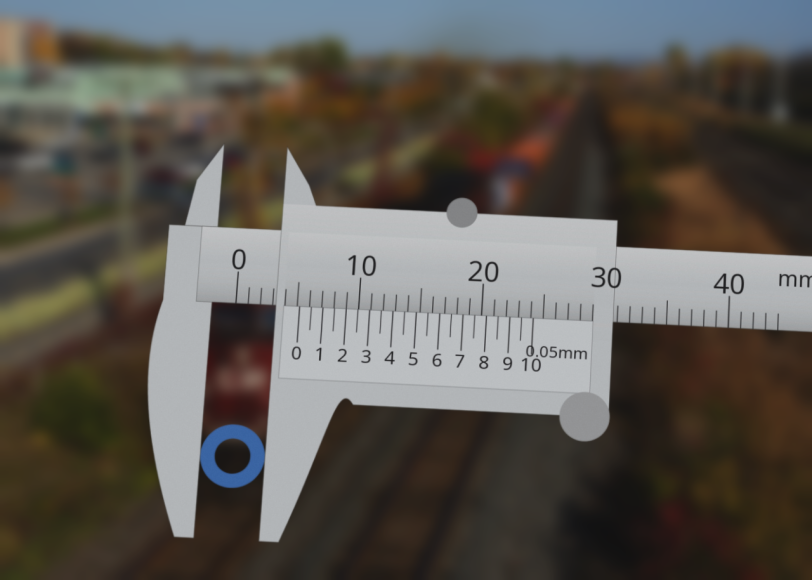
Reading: 5.2,mm
